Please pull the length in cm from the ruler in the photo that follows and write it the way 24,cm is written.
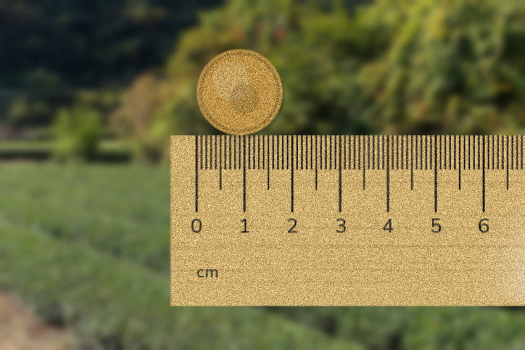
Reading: 1.8,cm
